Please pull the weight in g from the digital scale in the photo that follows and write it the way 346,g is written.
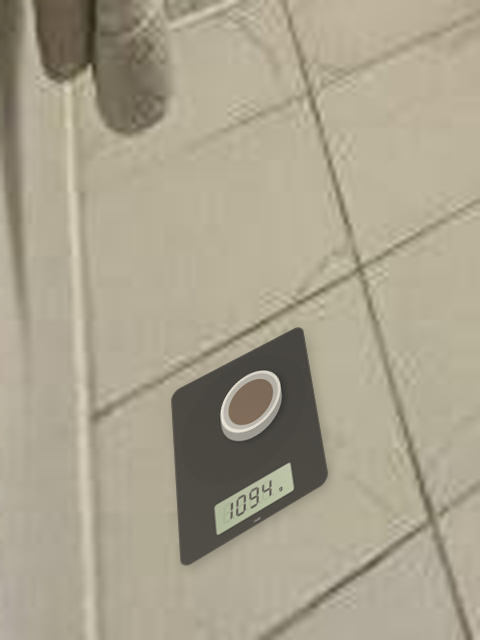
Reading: 1094,g
